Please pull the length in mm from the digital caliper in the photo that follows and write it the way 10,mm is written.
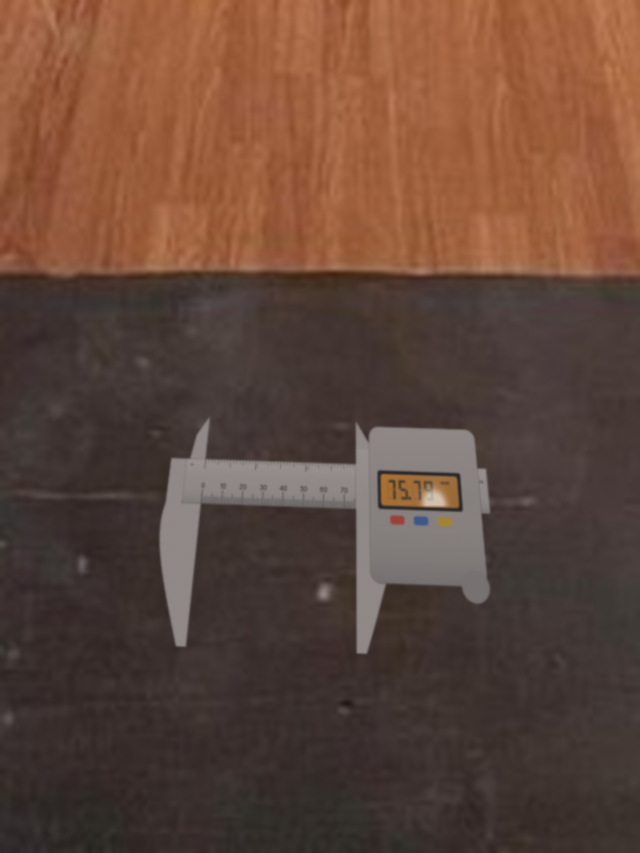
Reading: 75.79,mm
